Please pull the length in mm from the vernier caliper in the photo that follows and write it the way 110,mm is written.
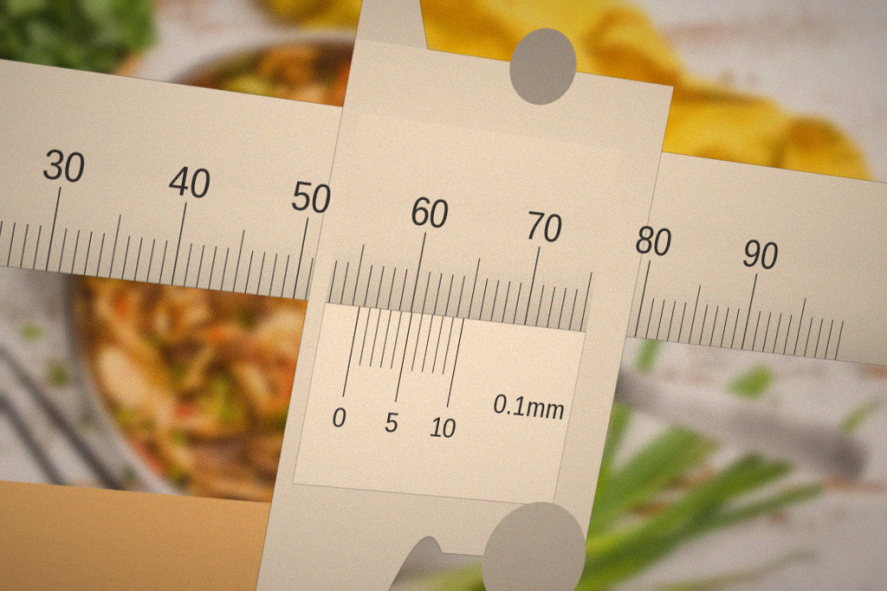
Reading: 55.6,mm
